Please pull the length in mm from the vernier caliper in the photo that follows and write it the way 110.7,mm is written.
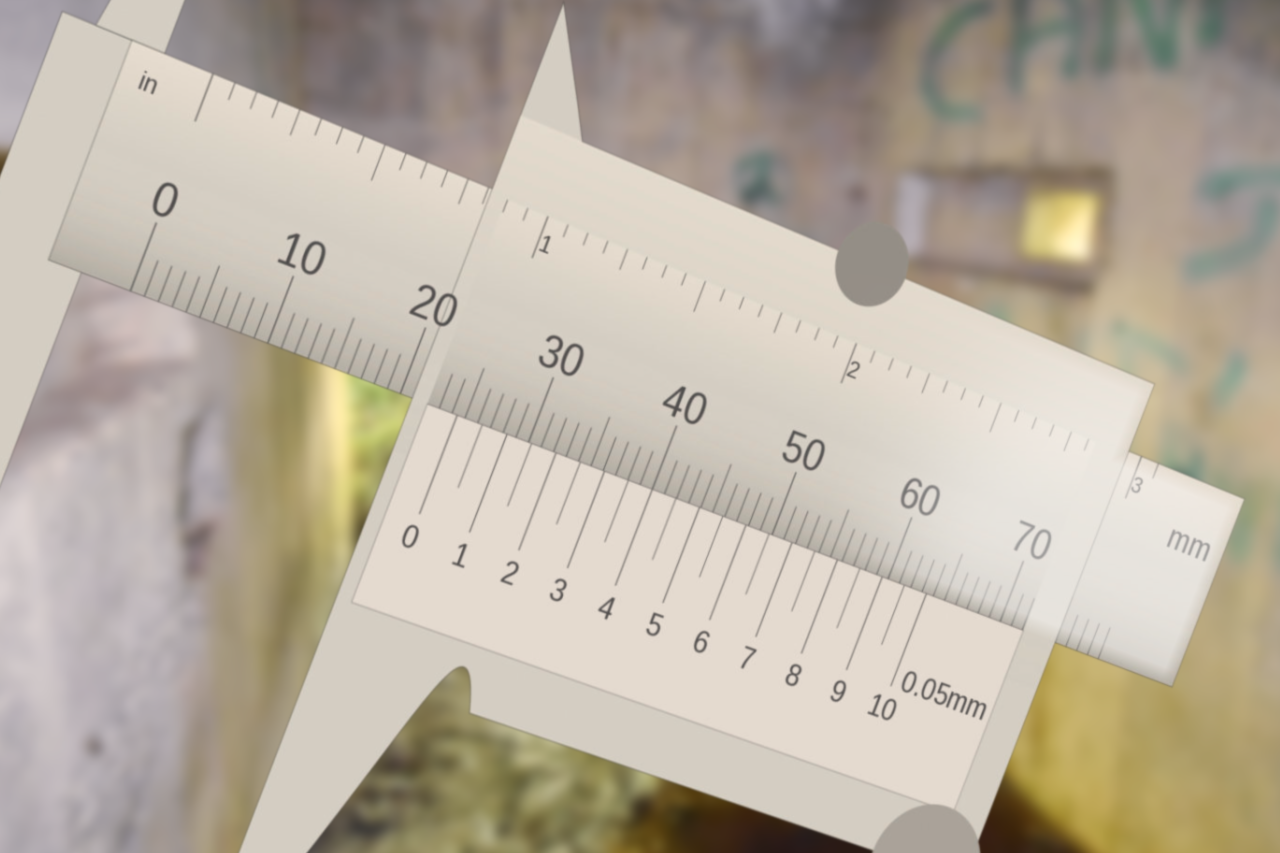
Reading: 24.4,mm
